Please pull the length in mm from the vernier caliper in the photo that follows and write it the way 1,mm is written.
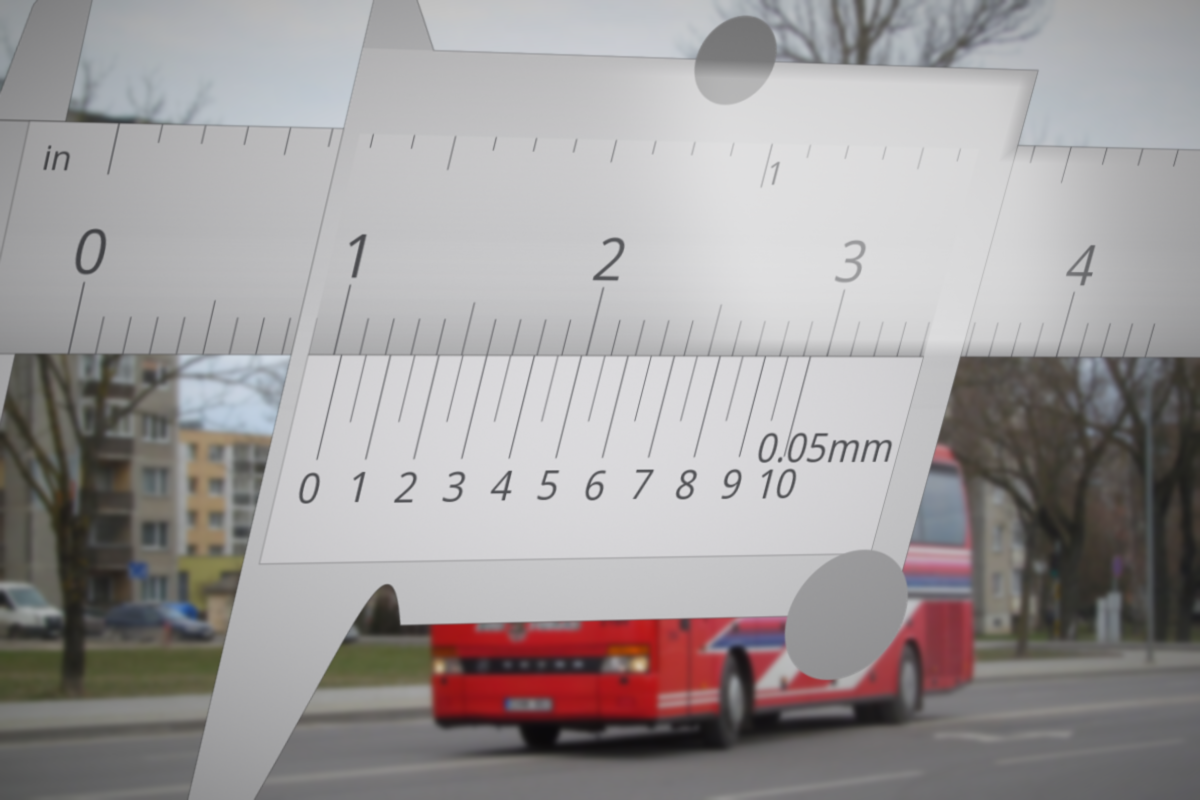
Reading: 10.3,mm
